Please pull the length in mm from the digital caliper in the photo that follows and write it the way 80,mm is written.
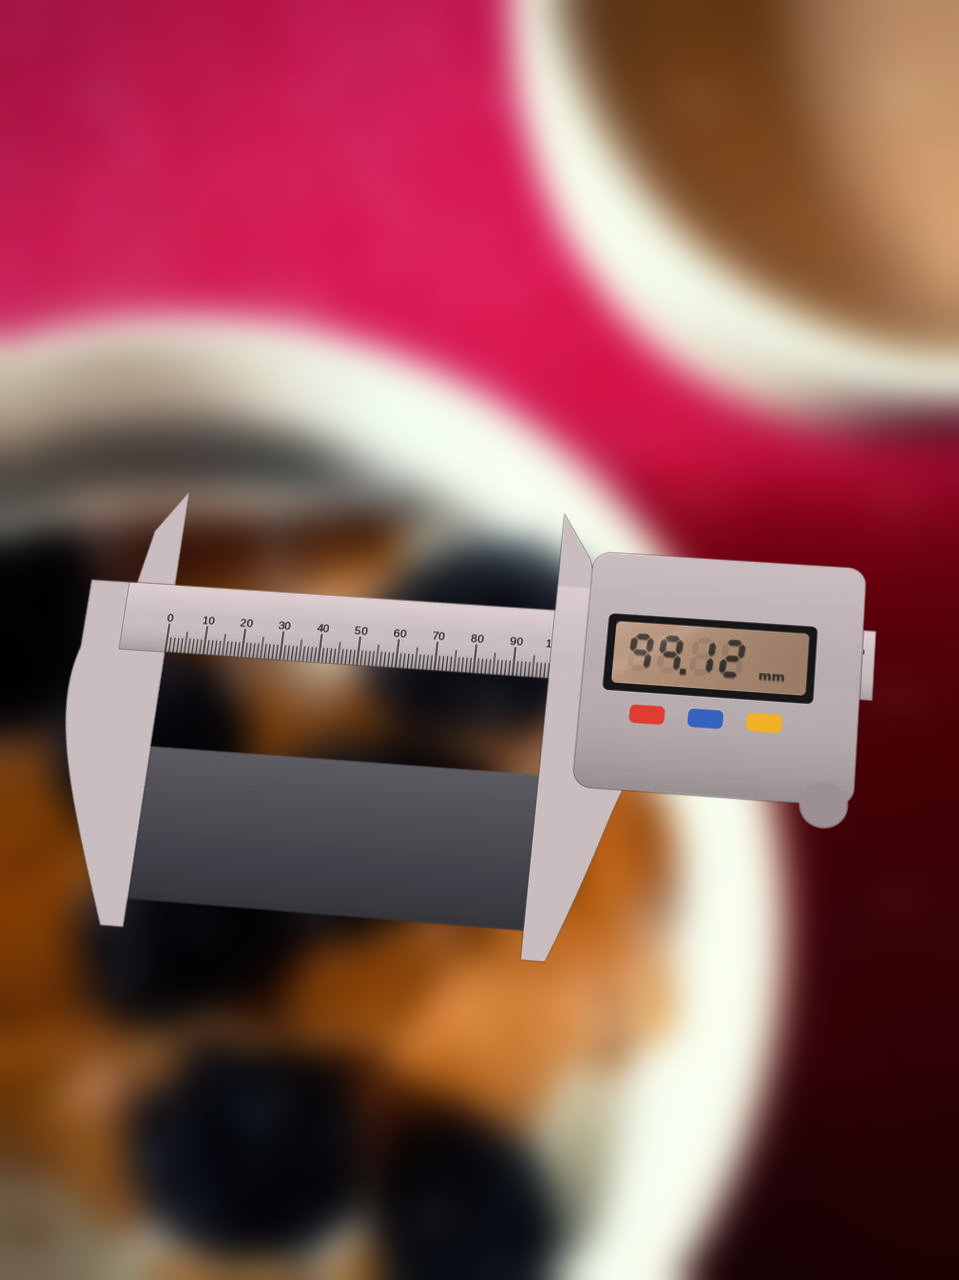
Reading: 99.12,mm
